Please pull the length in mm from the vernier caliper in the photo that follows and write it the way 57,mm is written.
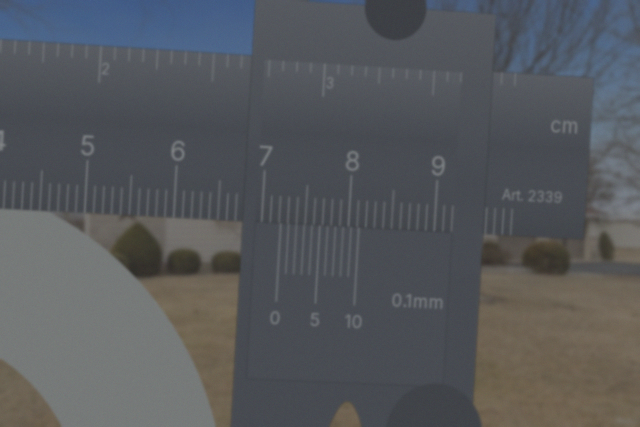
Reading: 72.2,mm
